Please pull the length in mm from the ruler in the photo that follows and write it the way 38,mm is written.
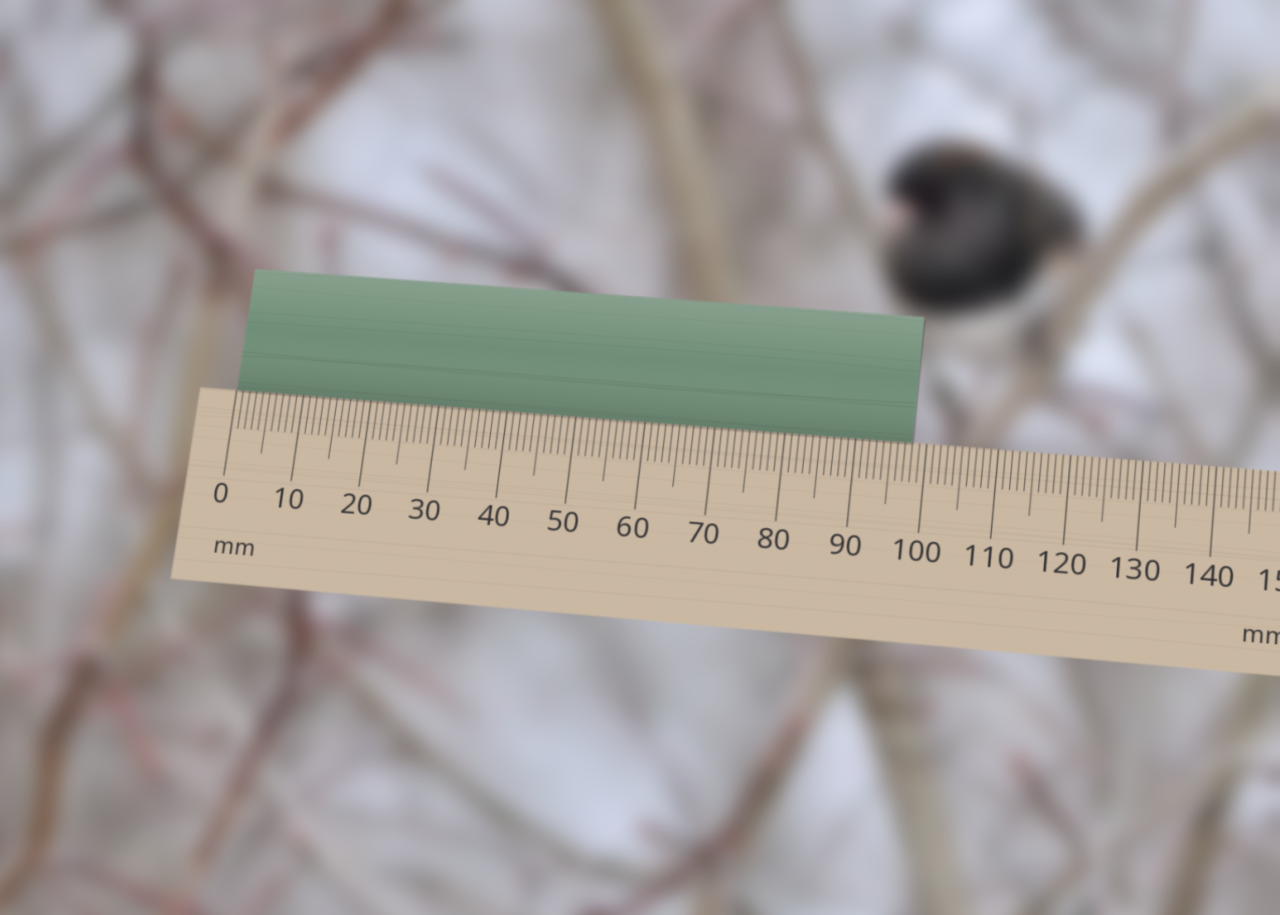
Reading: 98,mm
